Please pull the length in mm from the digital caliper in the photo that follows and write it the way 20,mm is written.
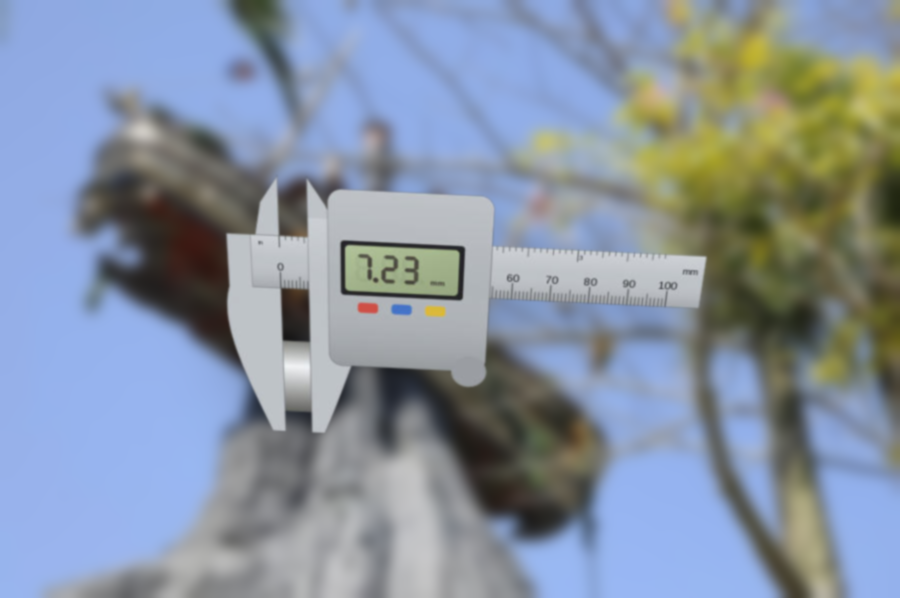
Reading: 7.23,mm
